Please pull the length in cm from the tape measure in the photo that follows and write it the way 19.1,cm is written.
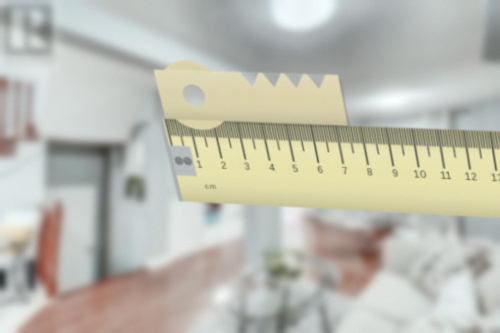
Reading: 7.5,cm
